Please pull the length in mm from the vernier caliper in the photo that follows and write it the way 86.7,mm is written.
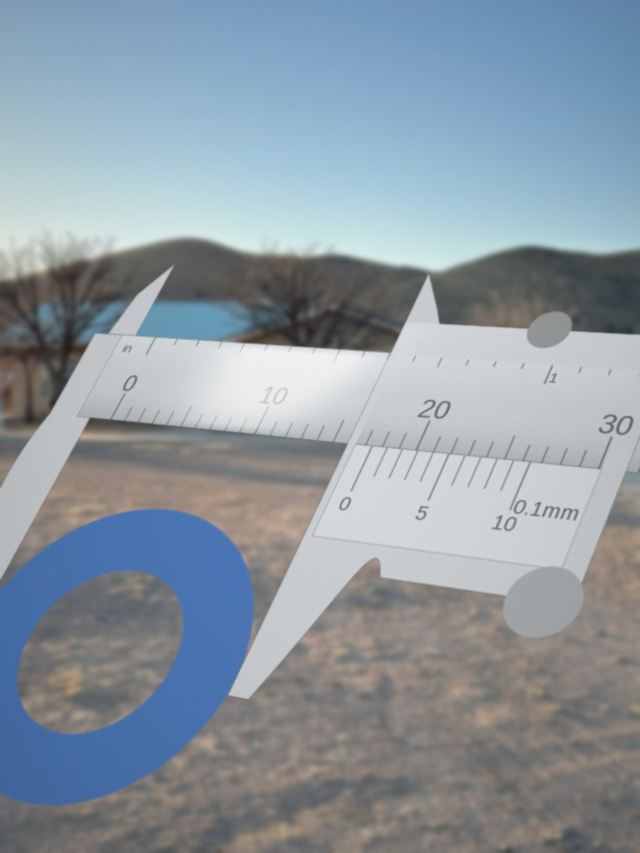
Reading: 17.4,mm
